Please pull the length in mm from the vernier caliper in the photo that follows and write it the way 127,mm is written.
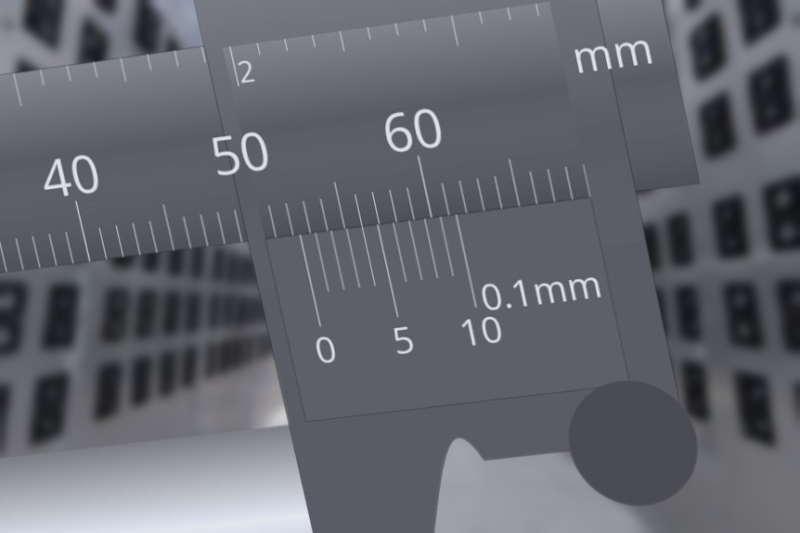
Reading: 52.4,mm
